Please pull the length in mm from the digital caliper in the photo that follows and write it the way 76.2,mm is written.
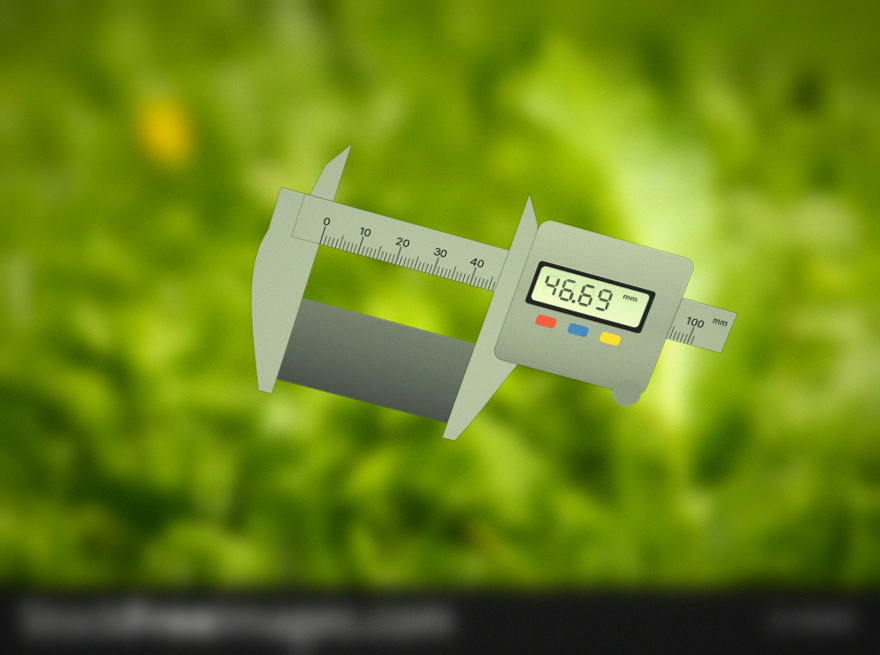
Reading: 46.69,mm
